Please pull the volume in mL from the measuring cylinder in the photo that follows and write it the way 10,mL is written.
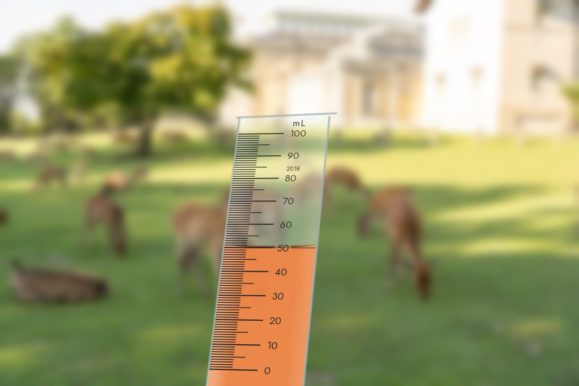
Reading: 50,mL
